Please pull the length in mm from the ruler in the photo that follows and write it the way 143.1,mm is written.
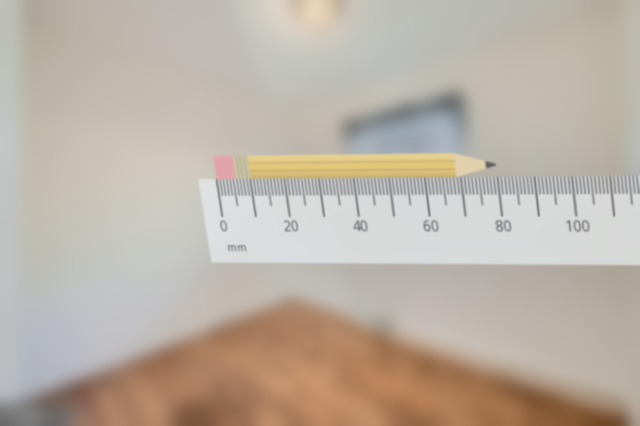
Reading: 80,mm
